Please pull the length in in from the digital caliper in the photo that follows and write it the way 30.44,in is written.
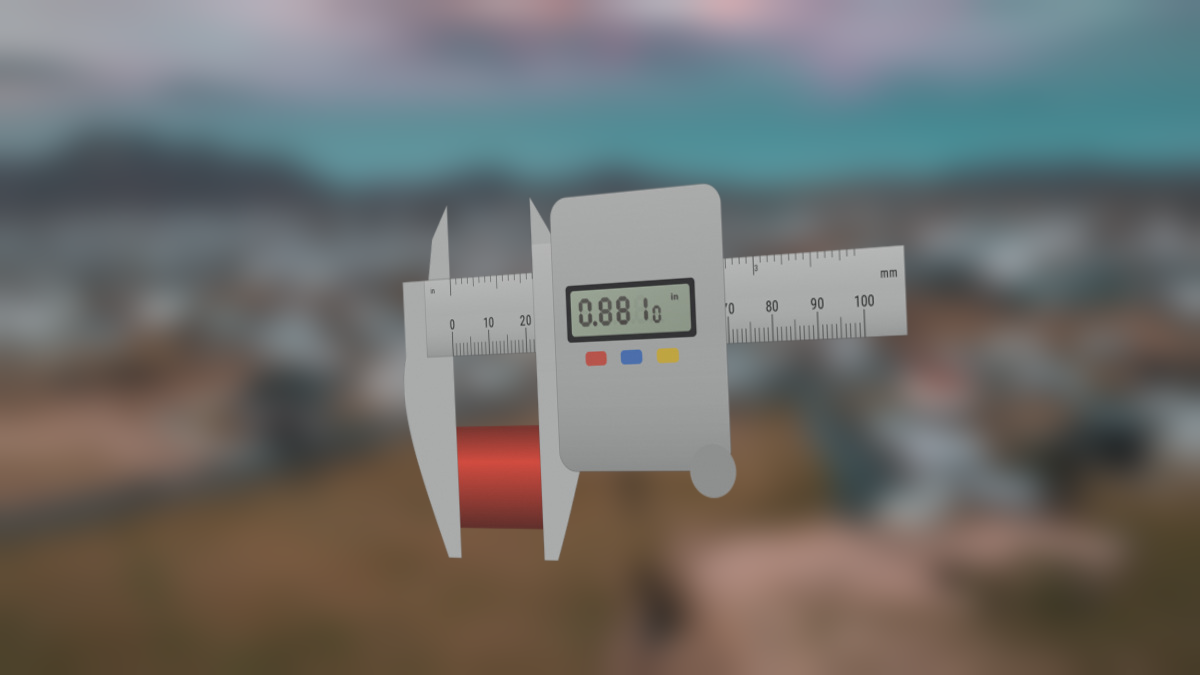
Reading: 0.8810,in
